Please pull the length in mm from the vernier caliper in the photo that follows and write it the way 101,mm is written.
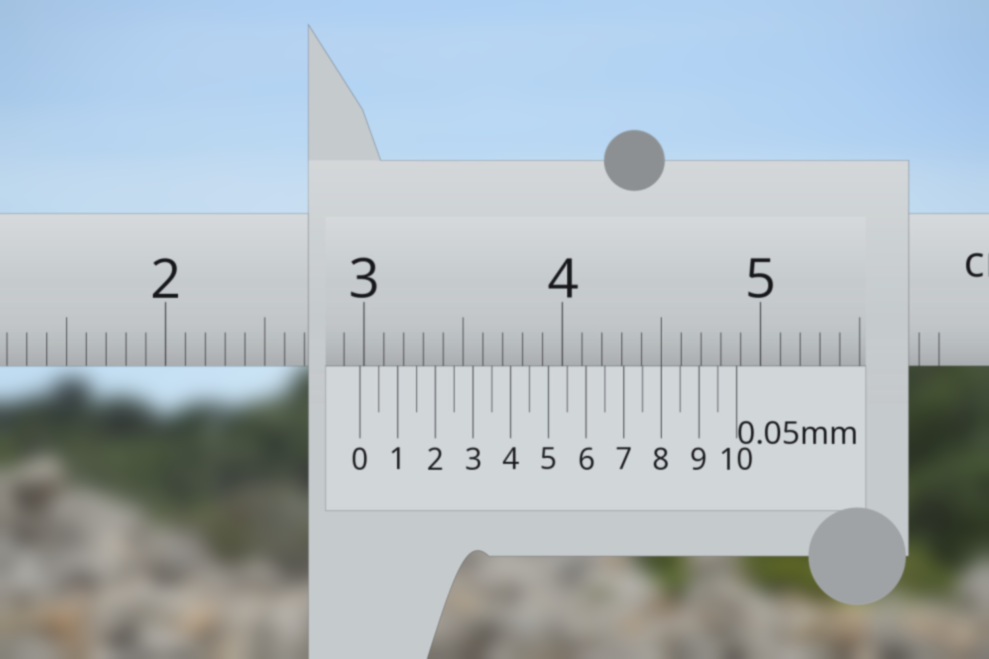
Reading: 29.8,mm
